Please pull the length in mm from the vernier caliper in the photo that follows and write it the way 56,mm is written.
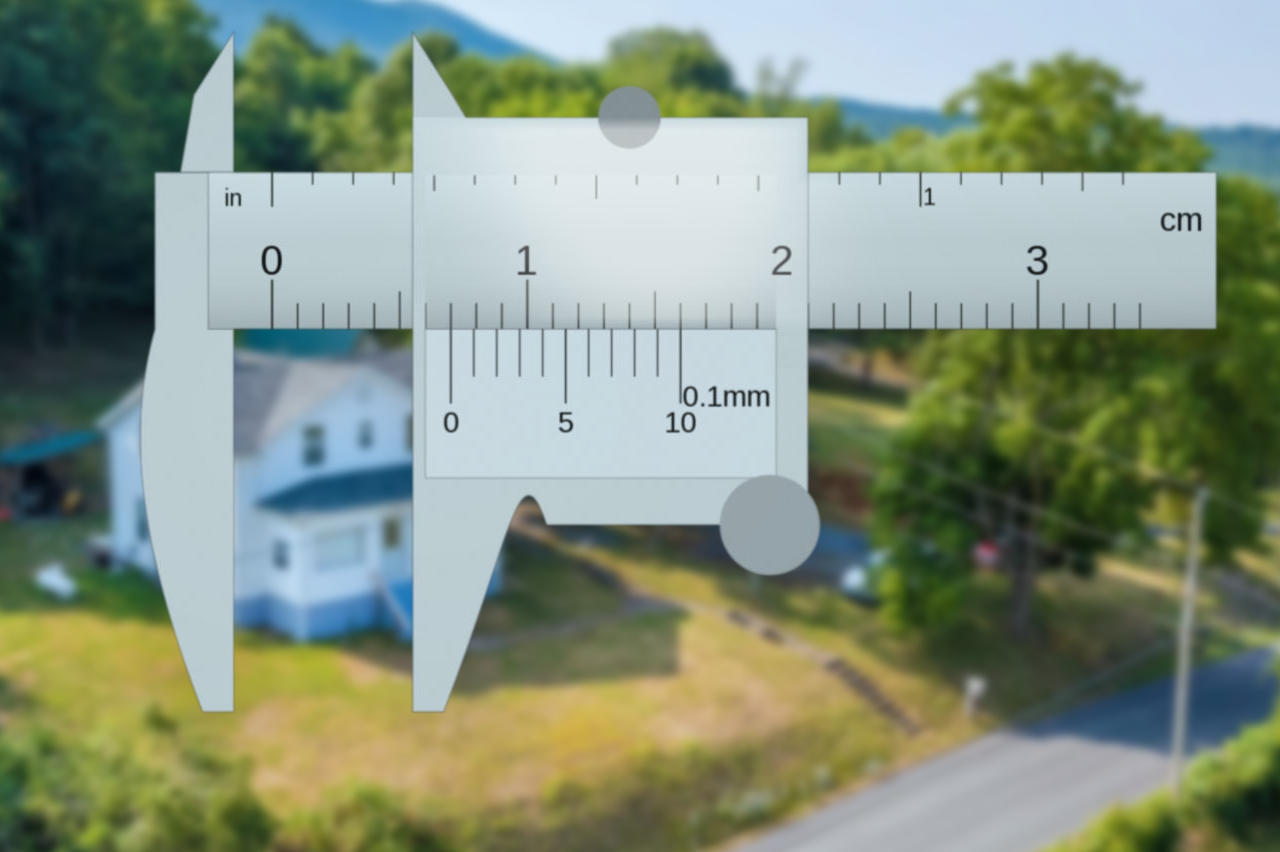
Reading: 7.0,mm
